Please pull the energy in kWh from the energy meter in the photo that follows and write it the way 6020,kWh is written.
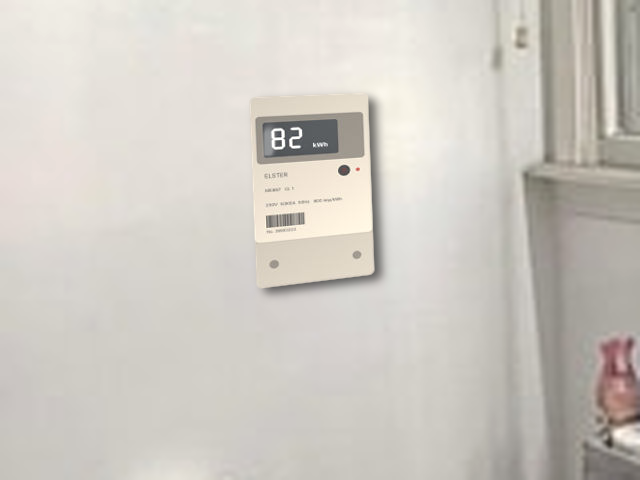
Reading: 82,kWh
